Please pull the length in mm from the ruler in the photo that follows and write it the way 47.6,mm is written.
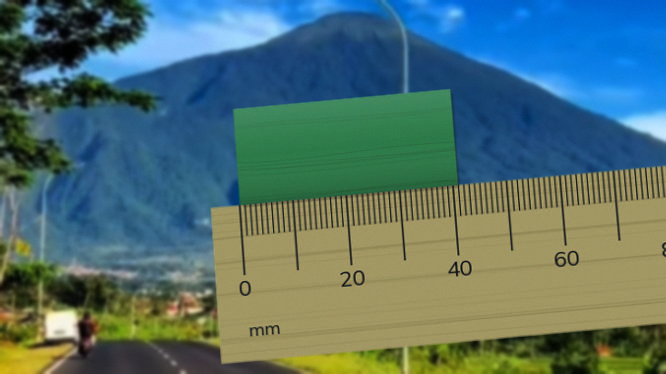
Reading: 41,mm
